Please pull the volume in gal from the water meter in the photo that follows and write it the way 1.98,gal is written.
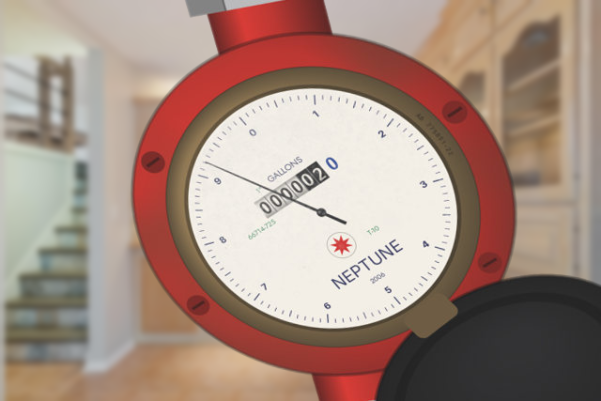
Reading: 19.2,gal
